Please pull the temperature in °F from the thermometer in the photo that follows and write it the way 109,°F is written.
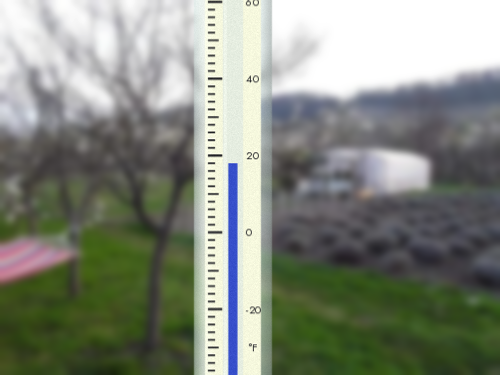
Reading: 18,°F
